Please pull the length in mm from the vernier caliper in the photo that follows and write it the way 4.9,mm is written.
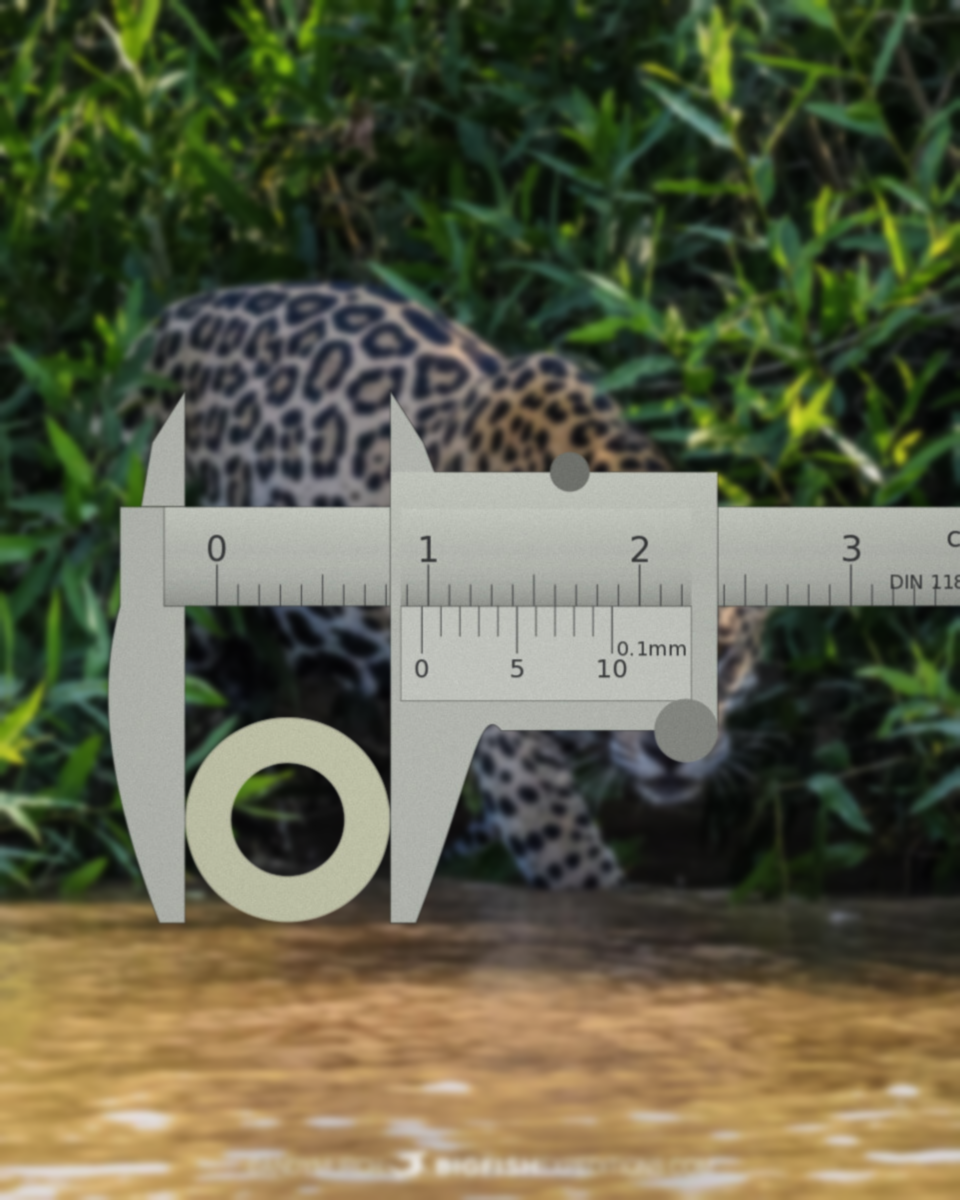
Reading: 9.7,mm
